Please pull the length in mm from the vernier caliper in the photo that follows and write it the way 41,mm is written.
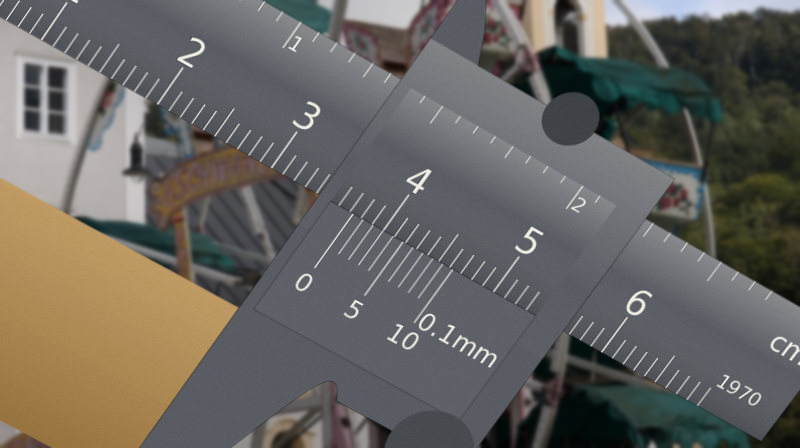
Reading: 37.3,mm
